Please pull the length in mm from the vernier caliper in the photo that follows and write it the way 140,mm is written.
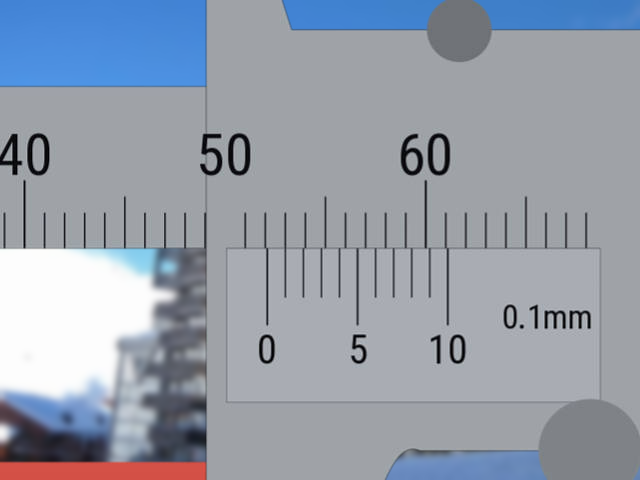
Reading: 52.1,mm
